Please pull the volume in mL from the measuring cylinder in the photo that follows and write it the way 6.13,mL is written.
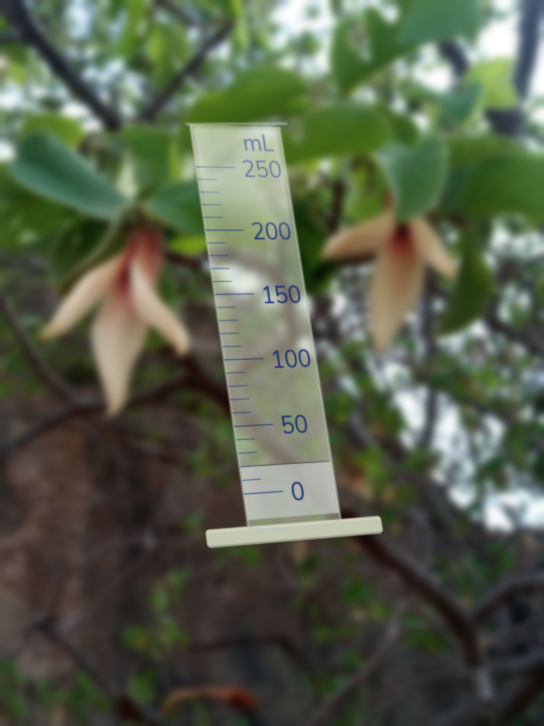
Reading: 20,mL
